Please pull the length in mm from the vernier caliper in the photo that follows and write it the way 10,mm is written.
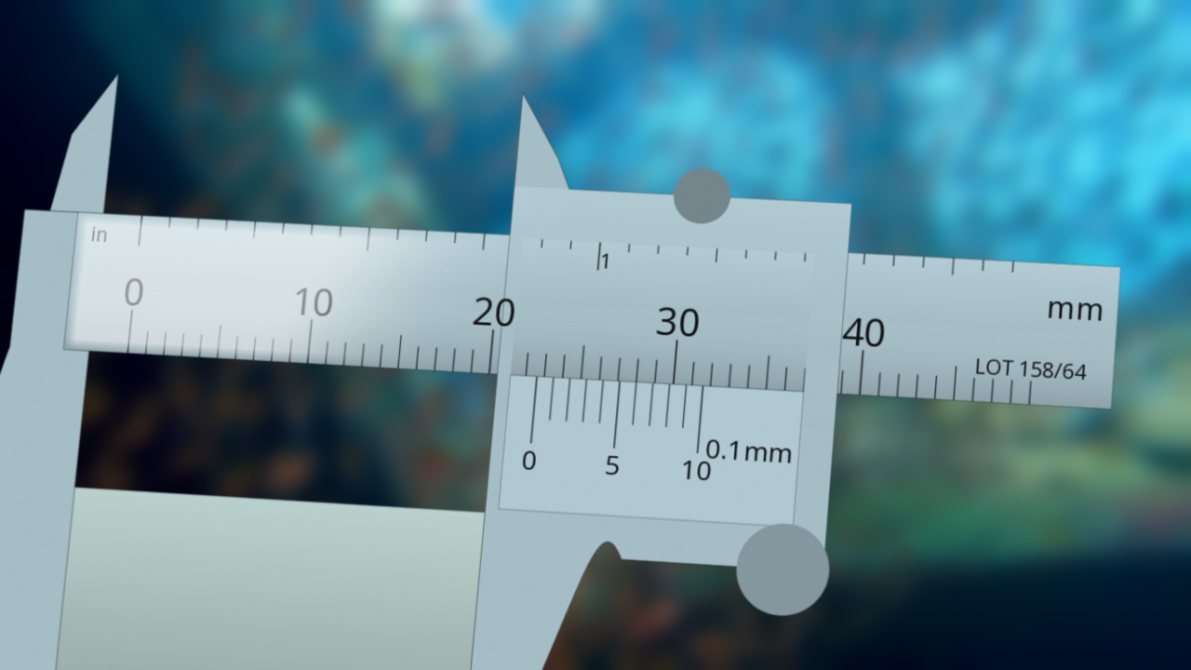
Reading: 22.6,mm
